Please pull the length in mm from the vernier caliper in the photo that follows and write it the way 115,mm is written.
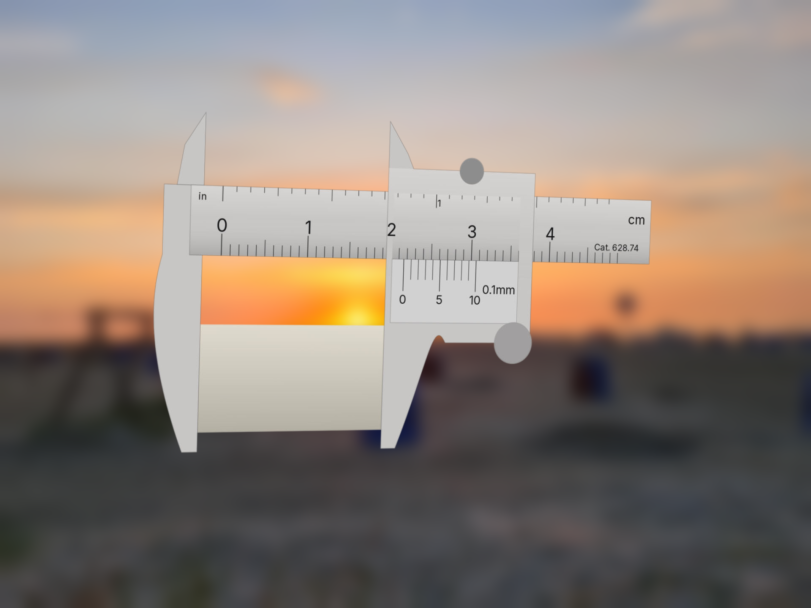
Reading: 21.6,mm
